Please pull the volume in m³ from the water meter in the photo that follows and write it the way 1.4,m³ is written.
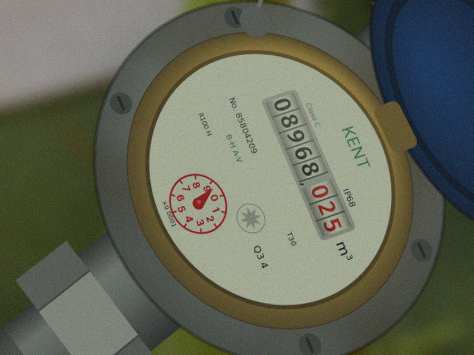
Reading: 8968.0249,m³
